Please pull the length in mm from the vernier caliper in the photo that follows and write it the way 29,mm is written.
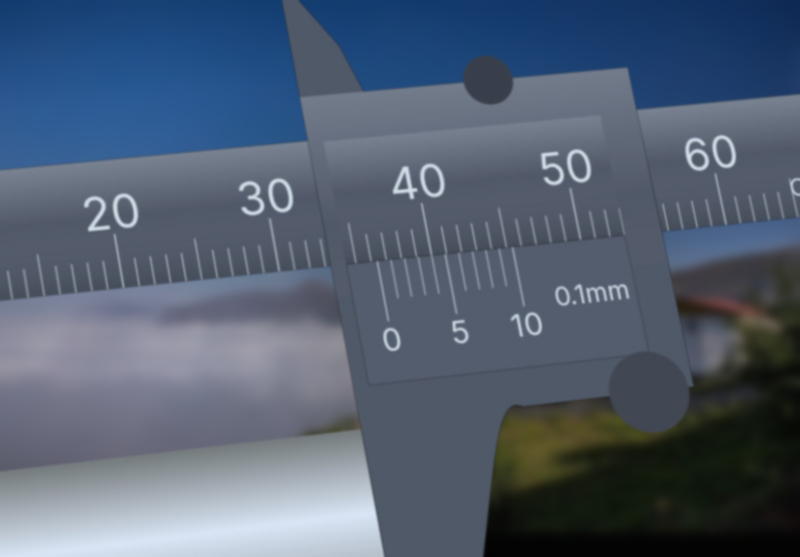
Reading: 36.4,mm
